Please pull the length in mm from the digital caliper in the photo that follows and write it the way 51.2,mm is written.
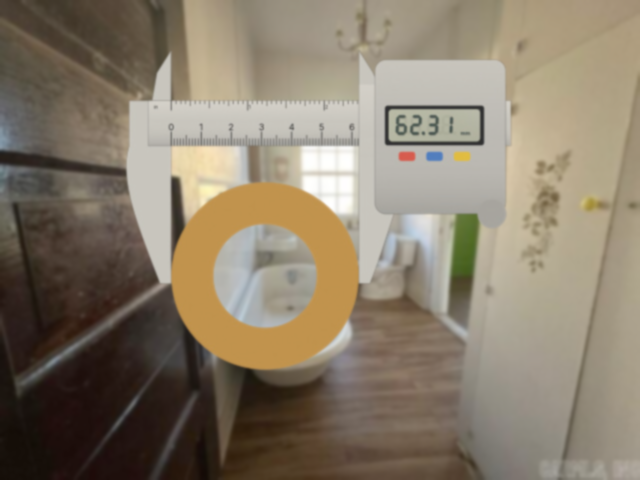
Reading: 62.31,mm
